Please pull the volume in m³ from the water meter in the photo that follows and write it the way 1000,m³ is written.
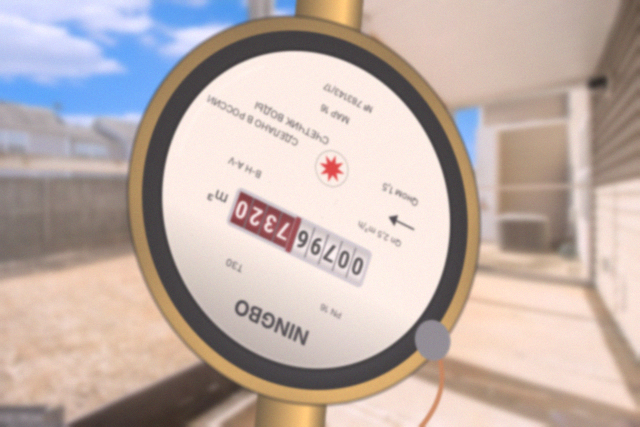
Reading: 796.7320,m³
